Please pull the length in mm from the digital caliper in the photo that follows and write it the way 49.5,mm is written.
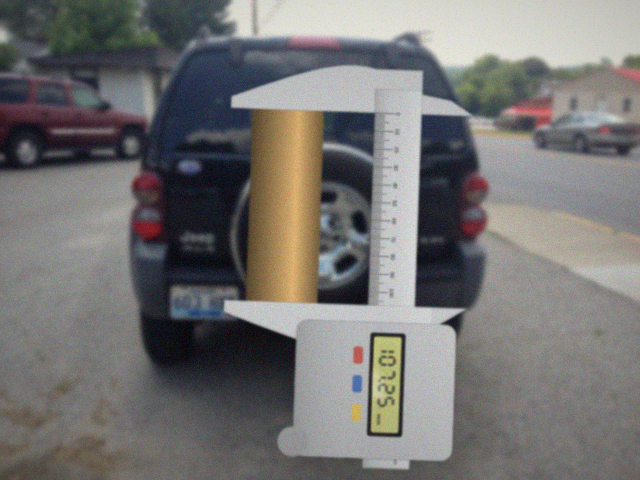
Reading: 107.25,mm
